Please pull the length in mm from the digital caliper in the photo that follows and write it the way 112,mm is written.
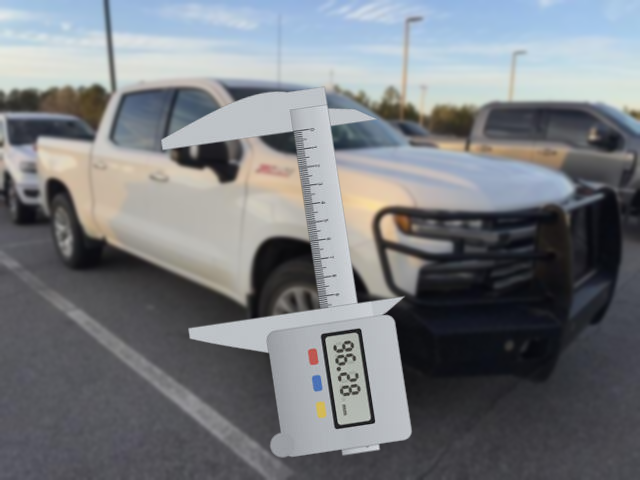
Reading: 96.28,mm
